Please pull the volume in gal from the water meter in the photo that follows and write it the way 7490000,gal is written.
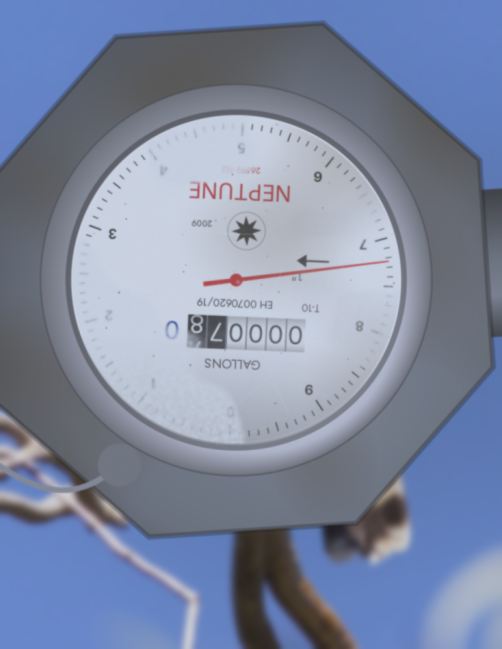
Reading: 777.2,gal
